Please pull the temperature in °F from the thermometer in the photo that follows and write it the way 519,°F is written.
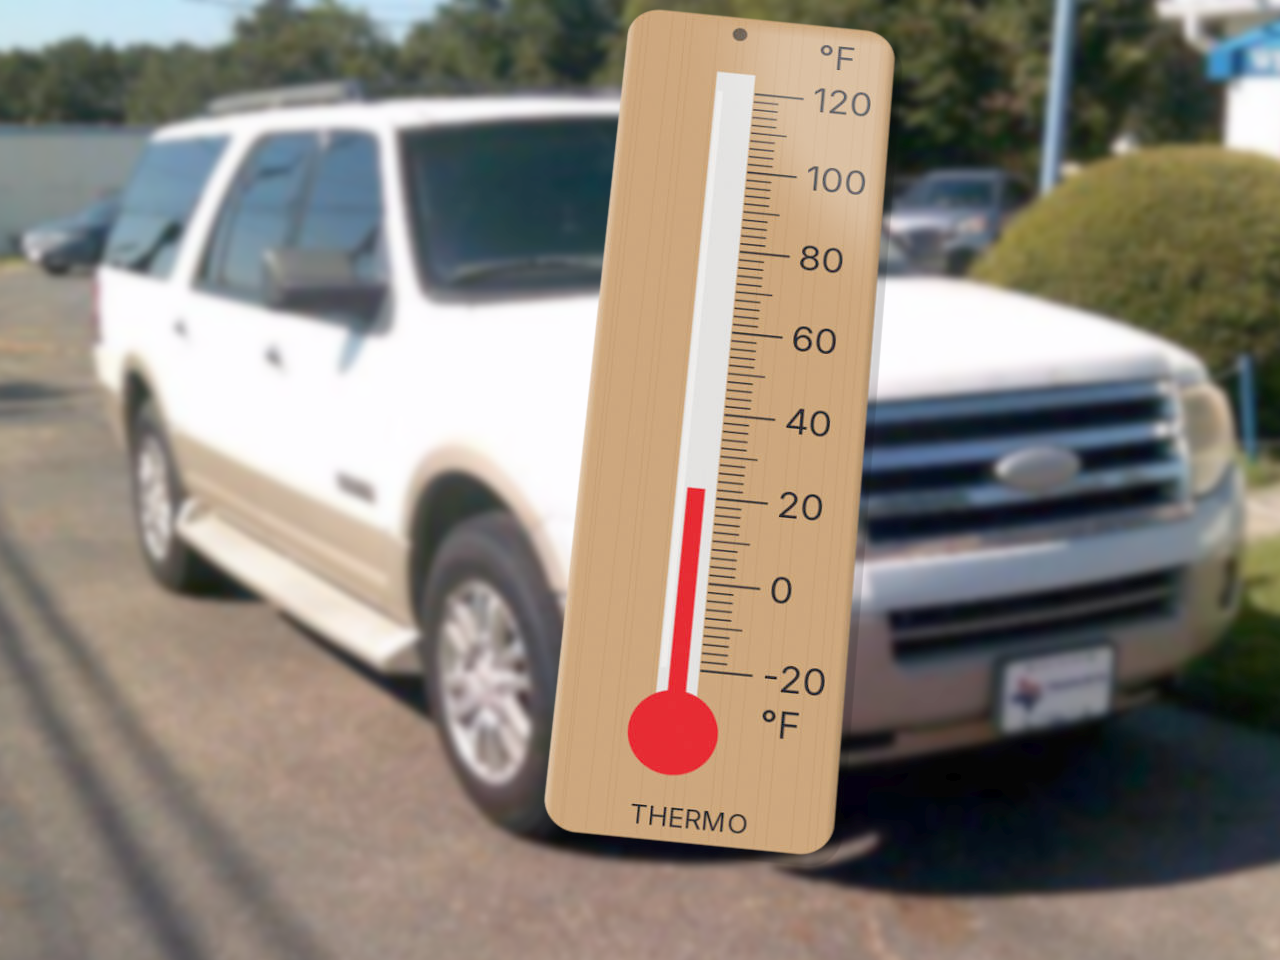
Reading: 22,°F
